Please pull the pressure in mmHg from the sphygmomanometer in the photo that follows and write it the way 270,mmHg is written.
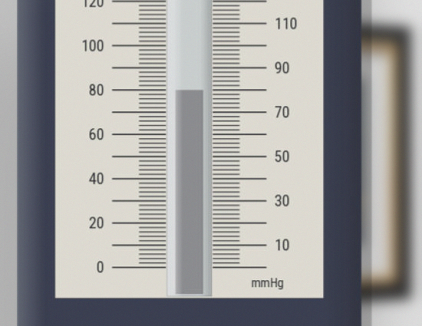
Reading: 80,mmHg
